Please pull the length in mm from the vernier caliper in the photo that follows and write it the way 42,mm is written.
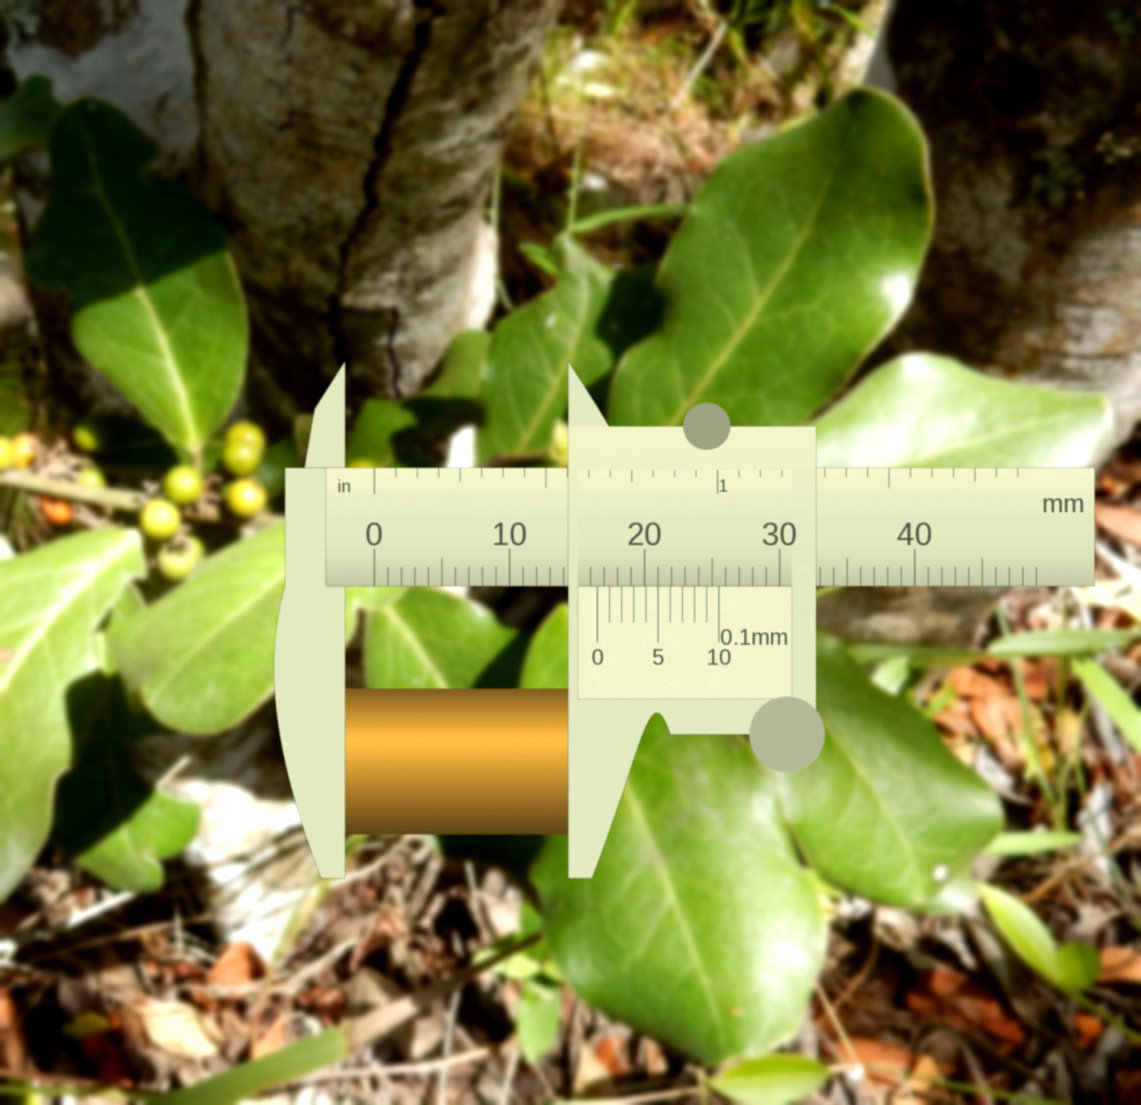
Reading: 16.5,mm
